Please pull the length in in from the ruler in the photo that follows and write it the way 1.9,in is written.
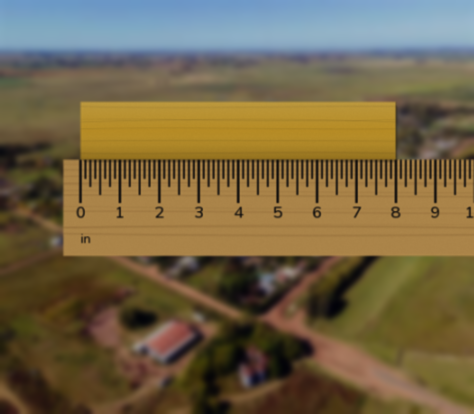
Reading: 8,in
